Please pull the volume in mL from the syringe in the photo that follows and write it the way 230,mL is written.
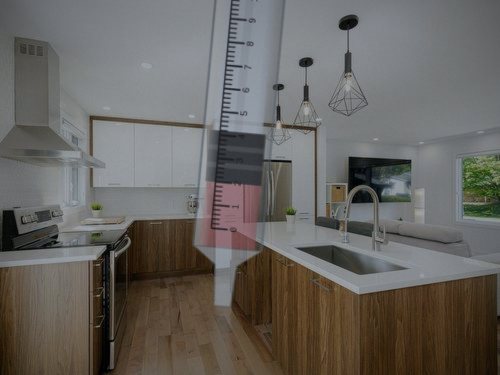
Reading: 2,mL
